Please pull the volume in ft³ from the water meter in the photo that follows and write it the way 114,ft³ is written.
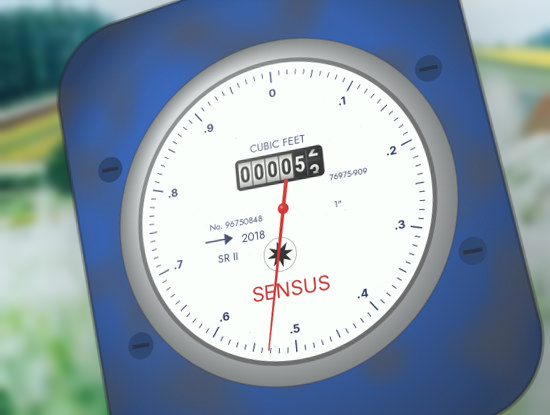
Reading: 52.53,ft³
